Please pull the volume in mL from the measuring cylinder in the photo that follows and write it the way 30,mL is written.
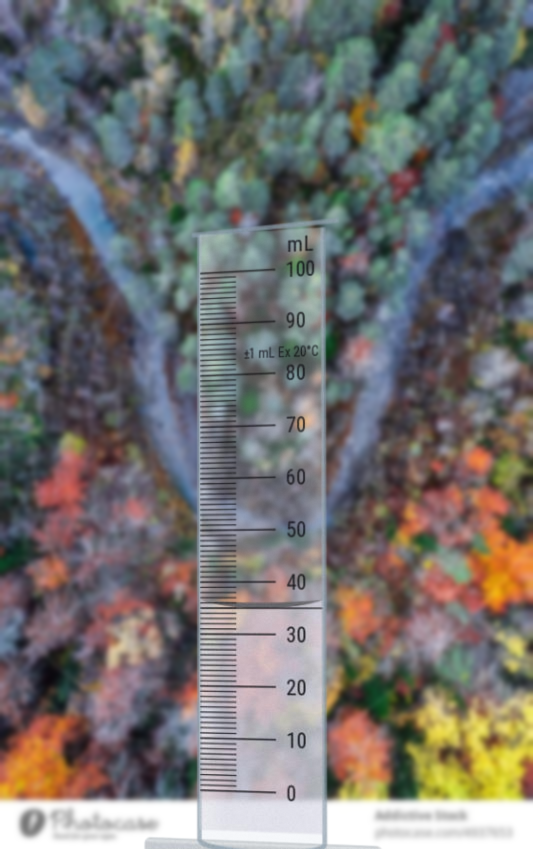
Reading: 35,mL
